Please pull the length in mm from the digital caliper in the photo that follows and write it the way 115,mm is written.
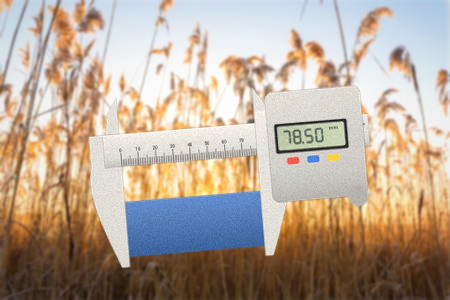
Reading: 78.50,mm
